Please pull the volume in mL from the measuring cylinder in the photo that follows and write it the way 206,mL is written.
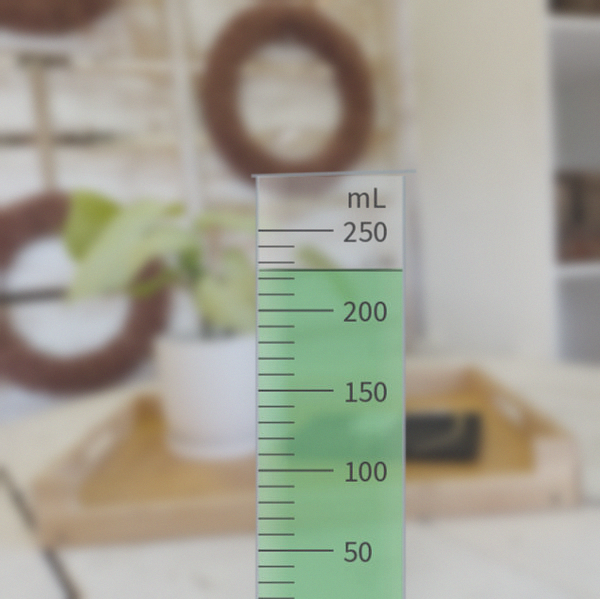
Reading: 225,mL
